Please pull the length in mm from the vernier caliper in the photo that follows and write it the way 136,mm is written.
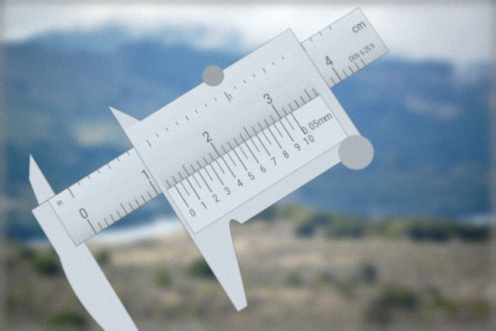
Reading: 12.6,mm
